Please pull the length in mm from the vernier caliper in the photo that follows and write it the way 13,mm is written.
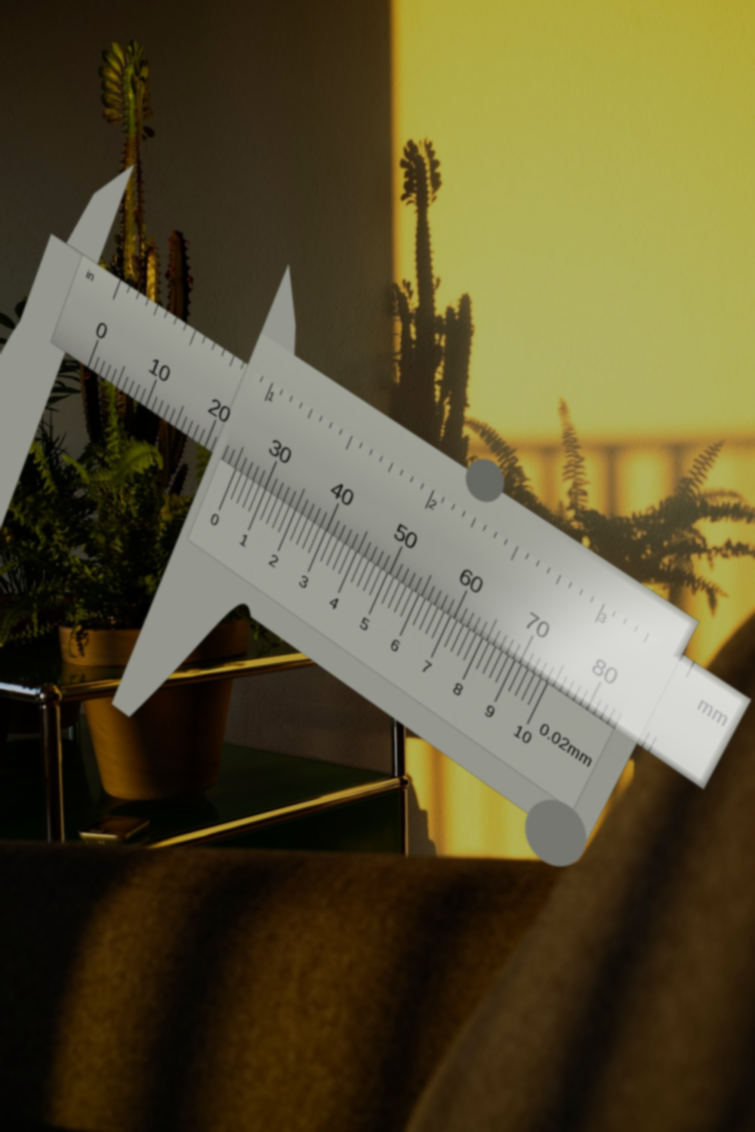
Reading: 25.2,mm
